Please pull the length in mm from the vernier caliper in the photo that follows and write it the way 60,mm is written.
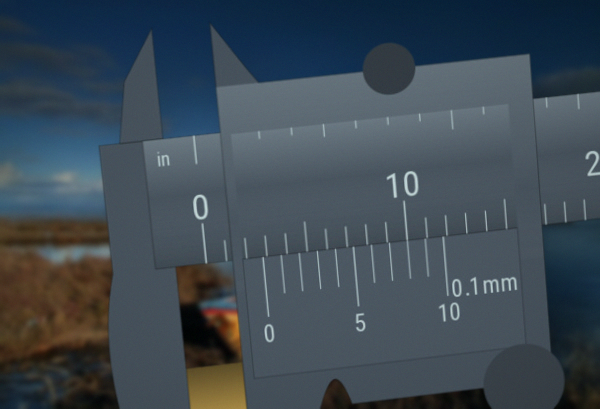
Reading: 2.8,mm
